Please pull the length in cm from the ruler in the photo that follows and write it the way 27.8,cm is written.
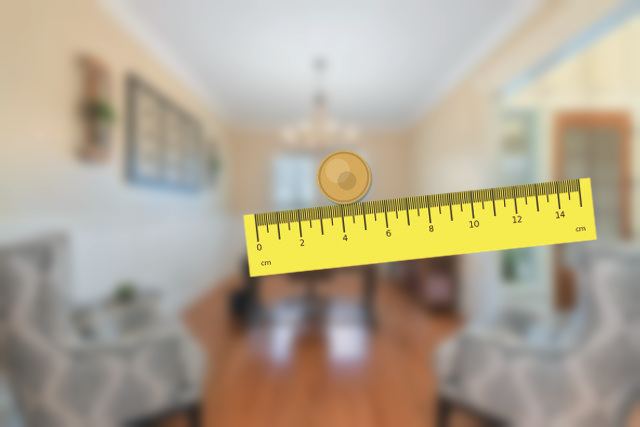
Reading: 2.5,cm
